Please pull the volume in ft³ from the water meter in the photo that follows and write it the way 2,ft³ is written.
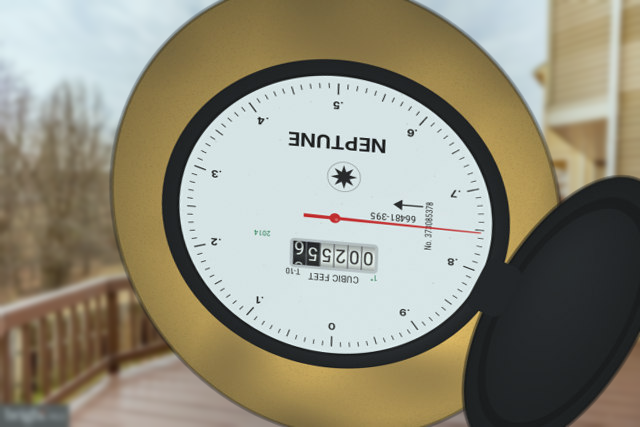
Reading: 2555.75,ft³
